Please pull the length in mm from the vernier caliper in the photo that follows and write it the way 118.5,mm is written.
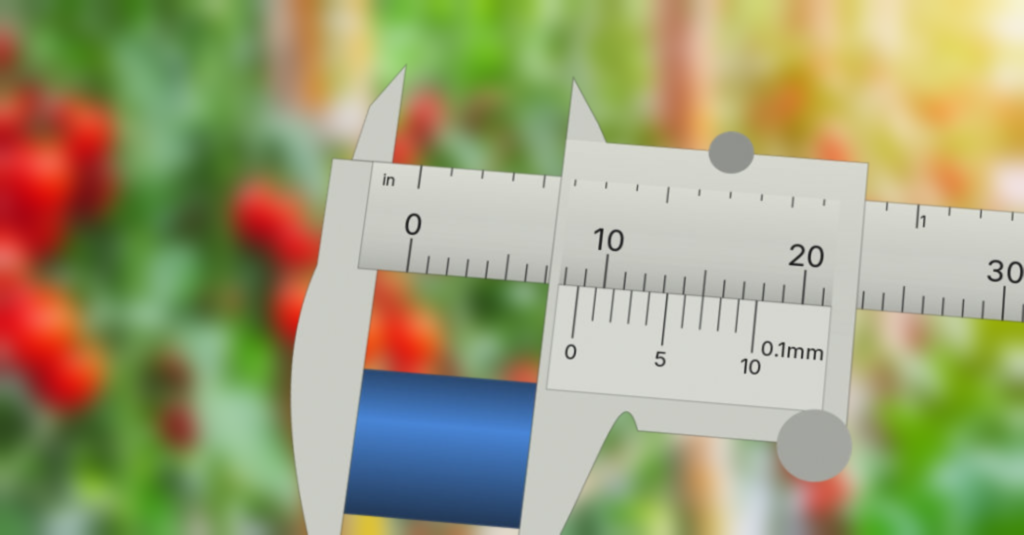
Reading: 8.7,mm
